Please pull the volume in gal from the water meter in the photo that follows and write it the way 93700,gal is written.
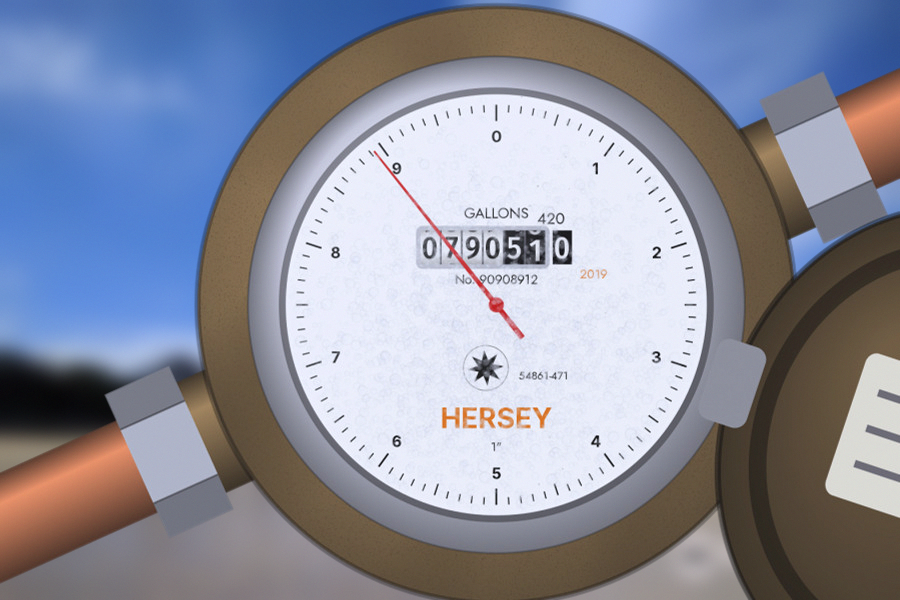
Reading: 790508.9,gal
